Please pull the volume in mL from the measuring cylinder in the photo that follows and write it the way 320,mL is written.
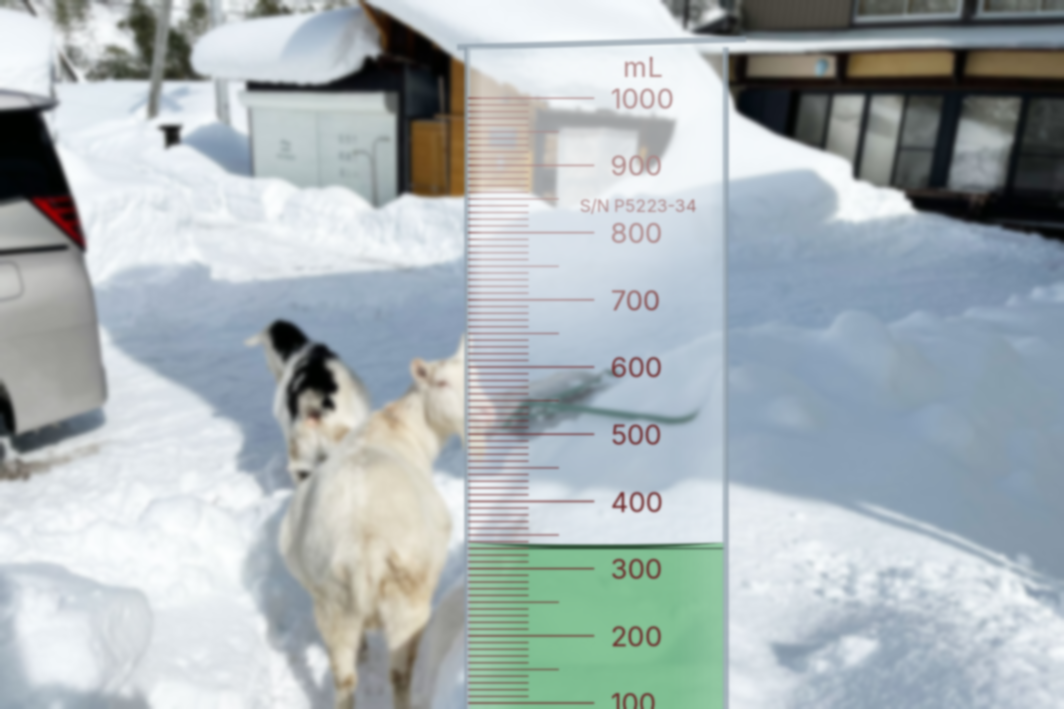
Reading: 330,mL
